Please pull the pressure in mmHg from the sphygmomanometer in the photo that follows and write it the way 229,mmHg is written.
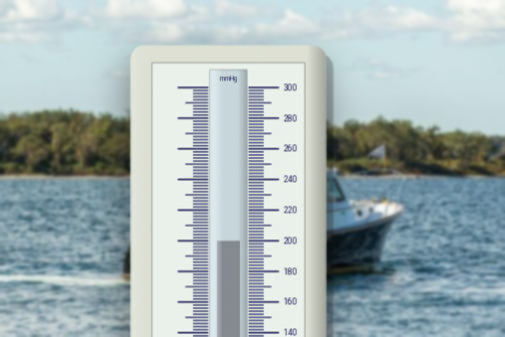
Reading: 200,mmHg
